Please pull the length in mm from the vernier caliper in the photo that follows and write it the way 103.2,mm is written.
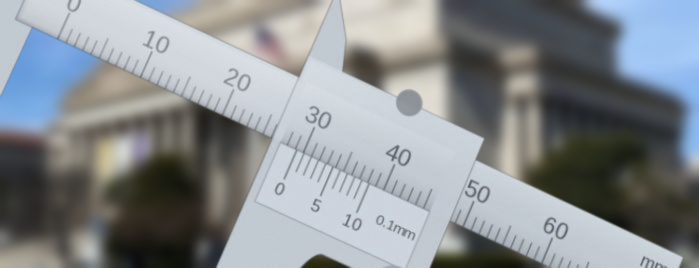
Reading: 29.2,mm
